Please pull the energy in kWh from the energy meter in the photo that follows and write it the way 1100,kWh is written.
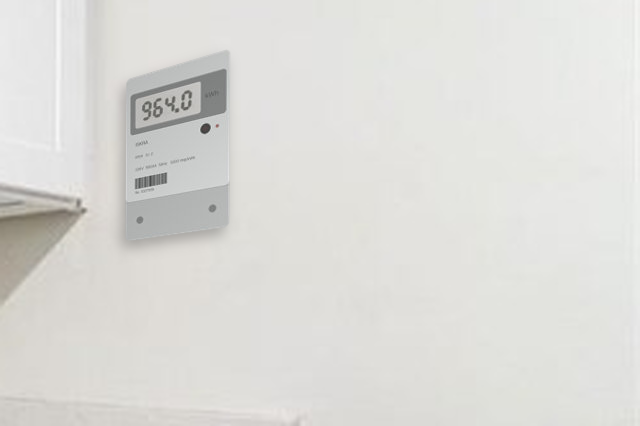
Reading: 964.0,kWh
